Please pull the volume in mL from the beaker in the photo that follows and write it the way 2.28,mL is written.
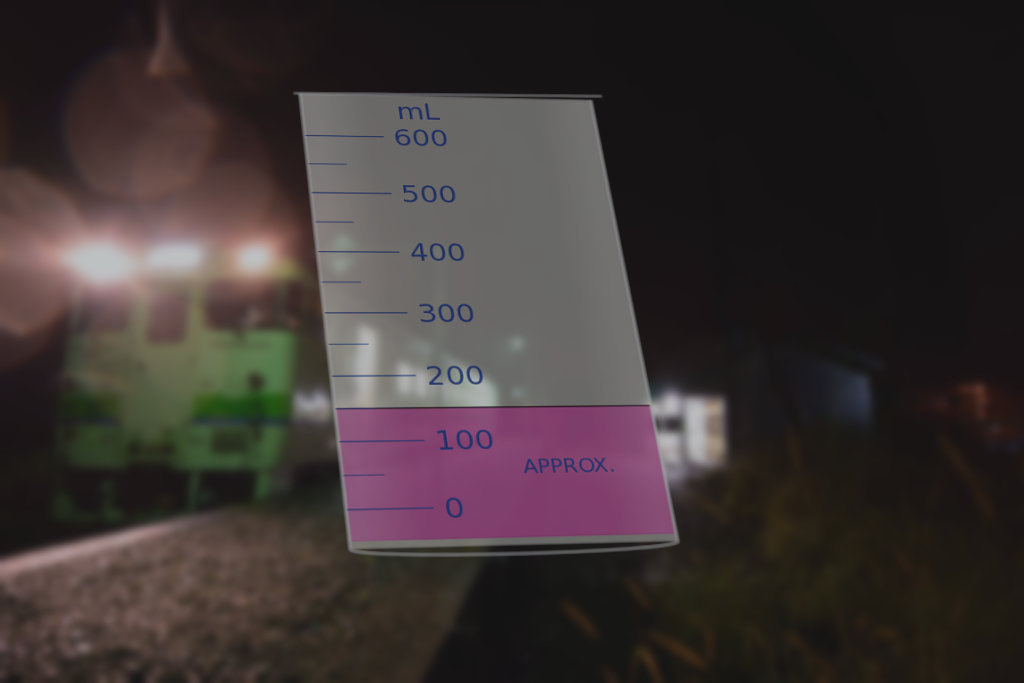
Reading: 150,mL
